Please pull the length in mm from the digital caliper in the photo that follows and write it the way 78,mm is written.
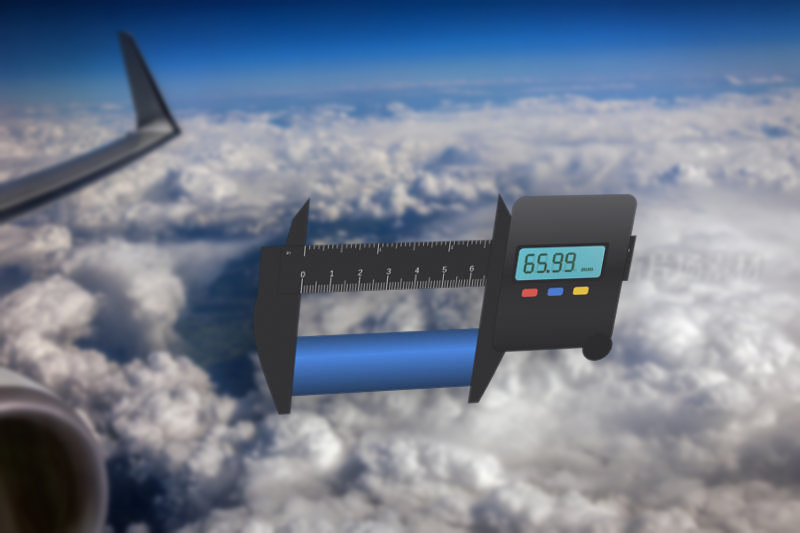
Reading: 65.99,mm
